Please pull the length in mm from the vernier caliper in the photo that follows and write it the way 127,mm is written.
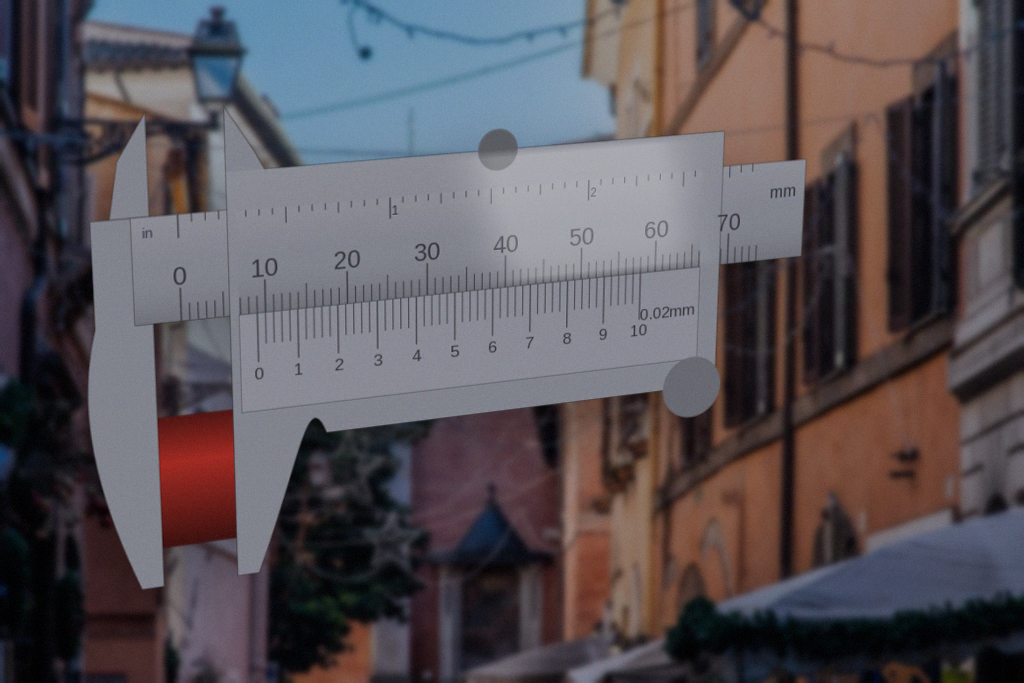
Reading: 9.0,mm
